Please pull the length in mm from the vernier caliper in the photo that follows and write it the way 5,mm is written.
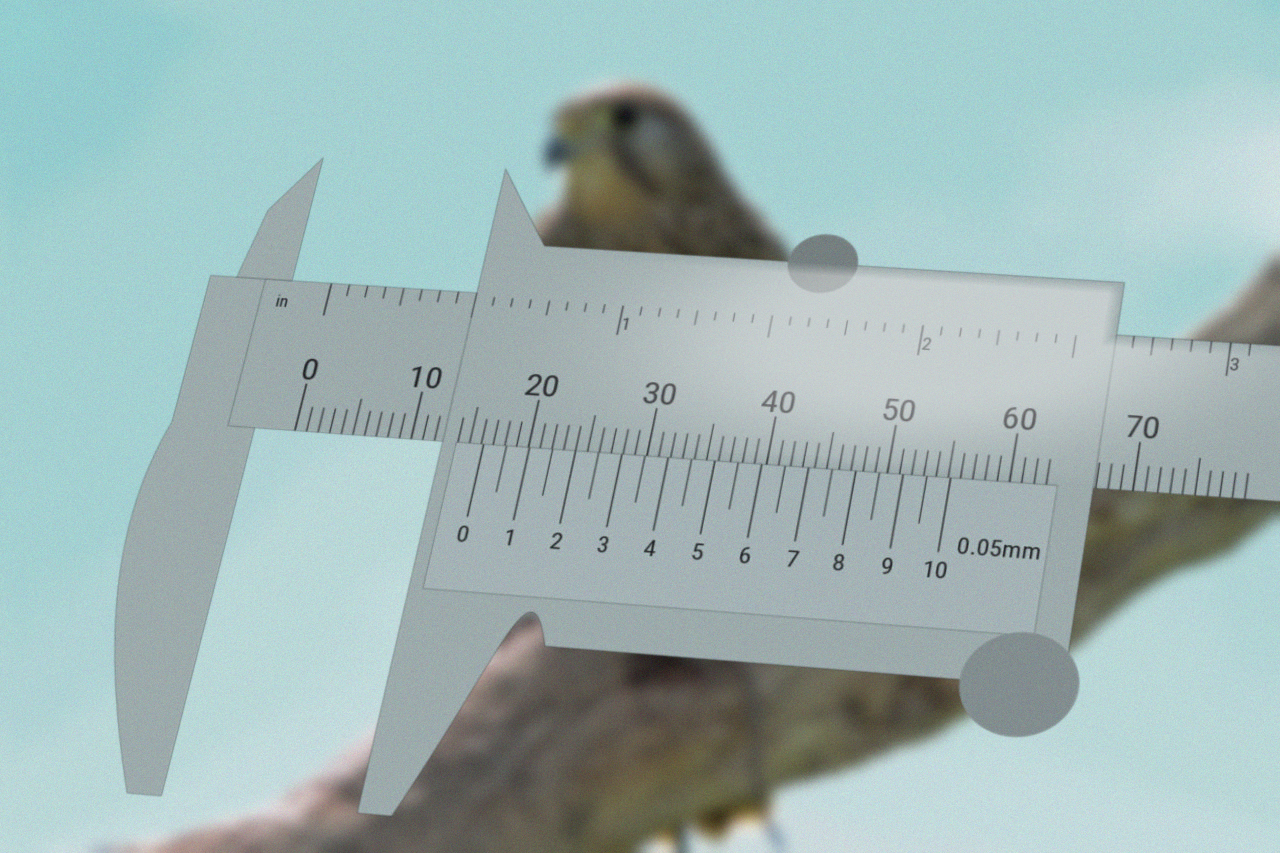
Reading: 16.2,mm
